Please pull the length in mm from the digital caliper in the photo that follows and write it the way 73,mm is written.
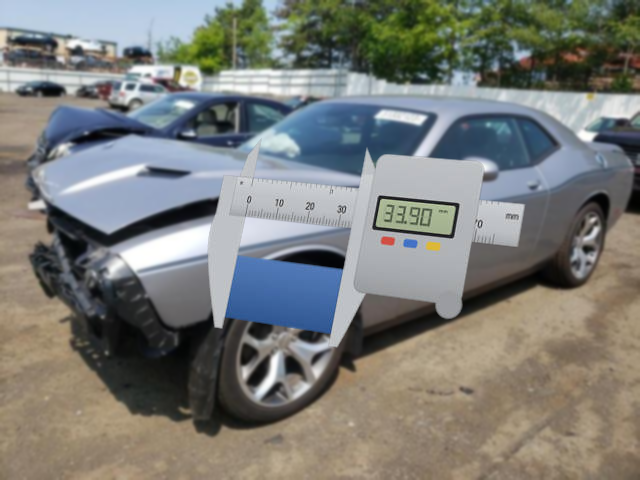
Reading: 33.90,mm
